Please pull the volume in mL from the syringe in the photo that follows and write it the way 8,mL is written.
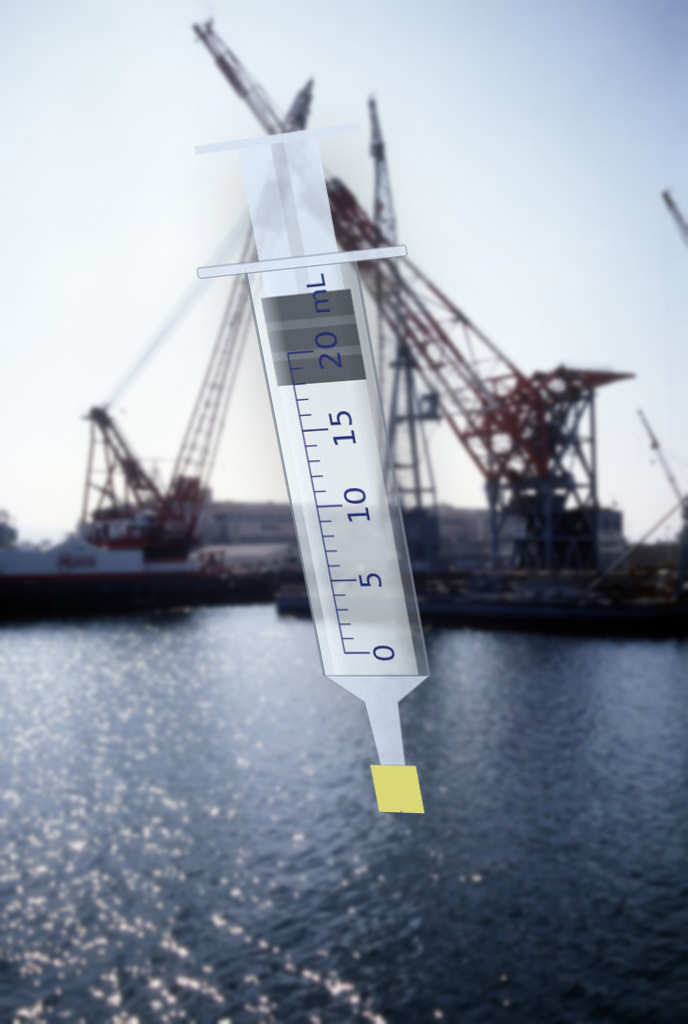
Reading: 18,mL
